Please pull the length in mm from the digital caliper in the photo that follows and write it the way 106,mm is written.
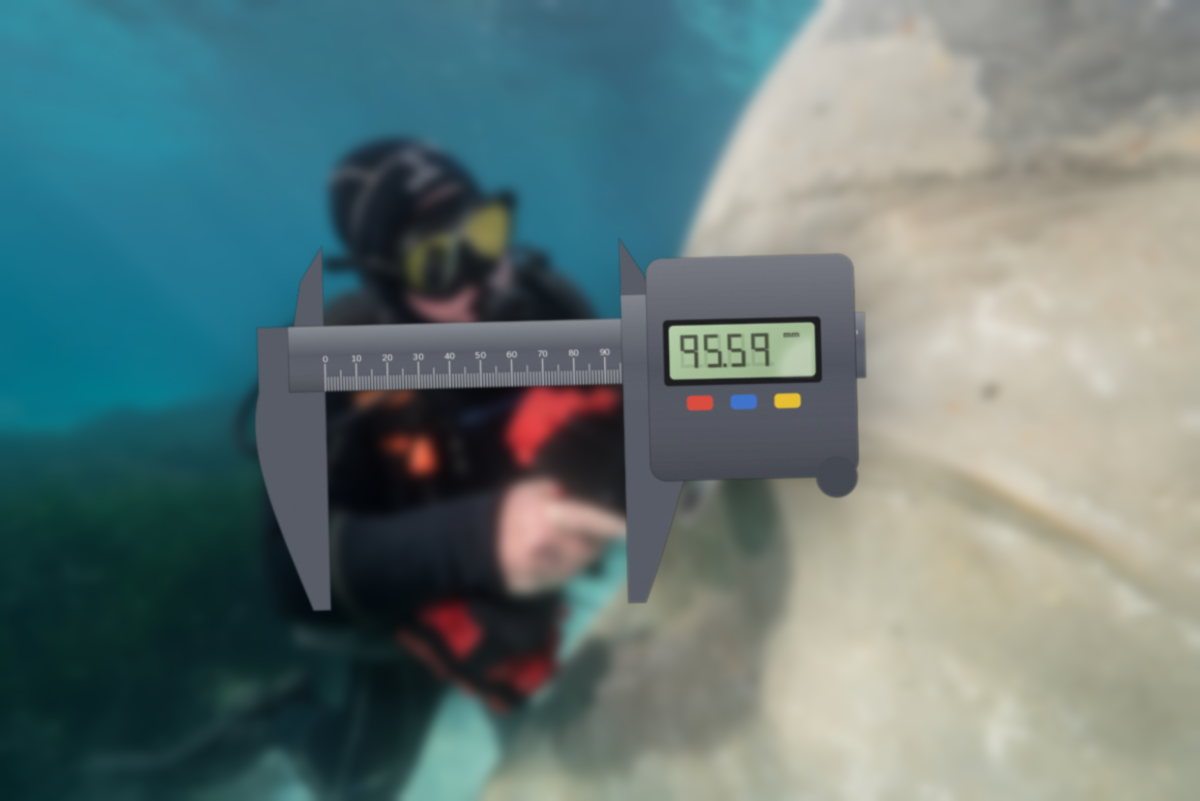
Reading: 95.59,mm
